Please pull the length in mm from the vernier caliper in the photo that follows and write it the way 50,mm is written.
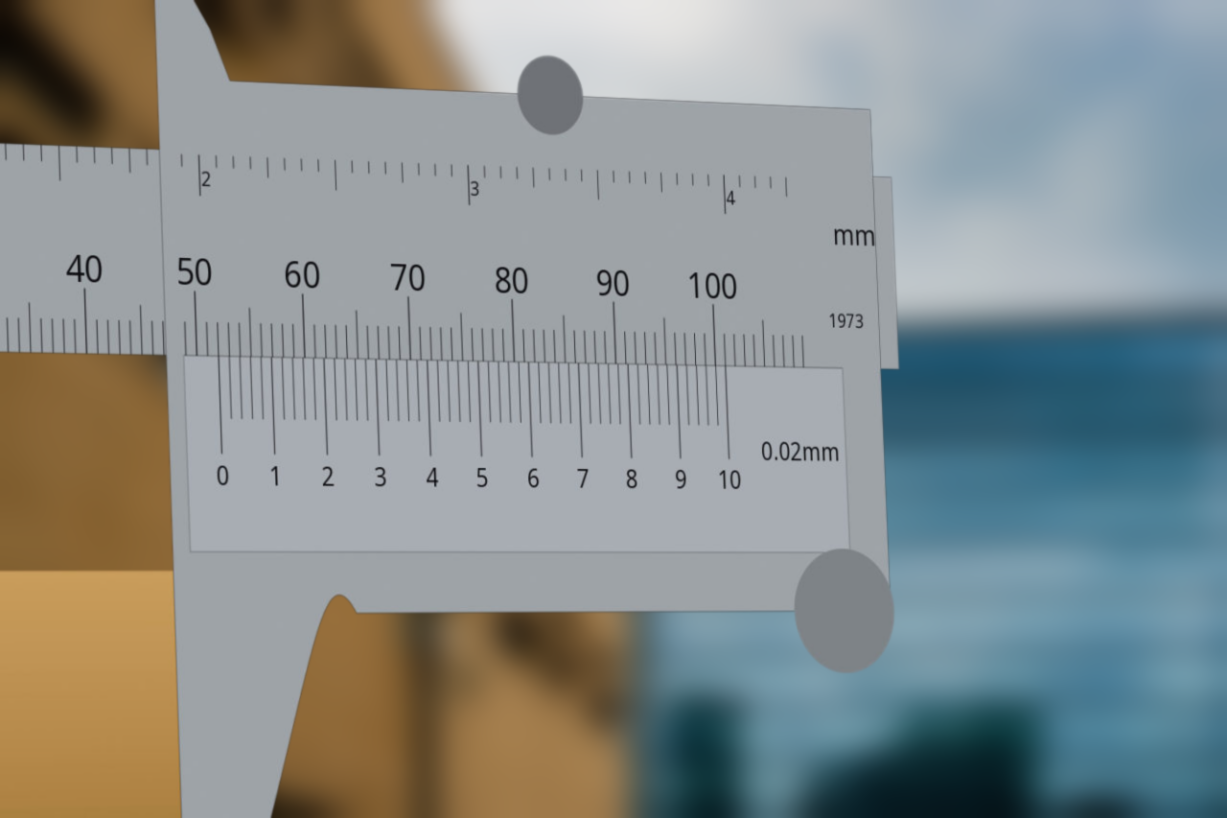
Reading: 52.0,mm
